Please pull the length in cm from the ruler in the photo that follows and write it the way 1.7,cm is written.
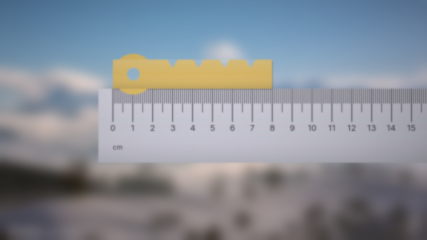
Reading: 8,cm
